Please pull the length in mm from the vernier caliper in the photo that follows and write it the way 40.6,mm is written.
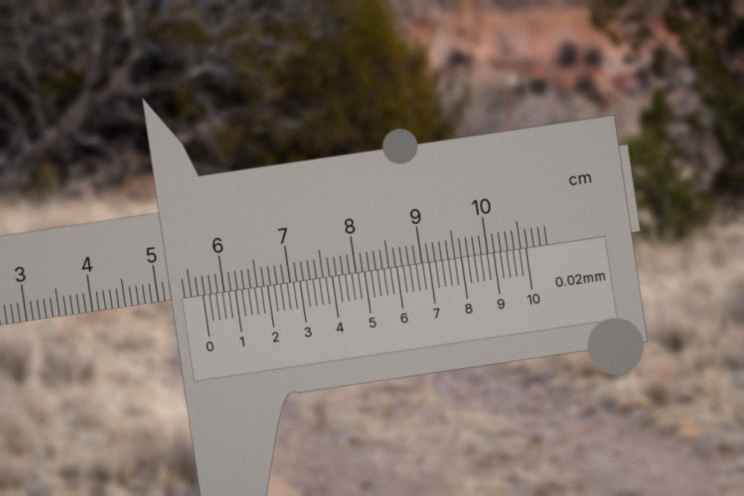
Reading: 56.8,mm
